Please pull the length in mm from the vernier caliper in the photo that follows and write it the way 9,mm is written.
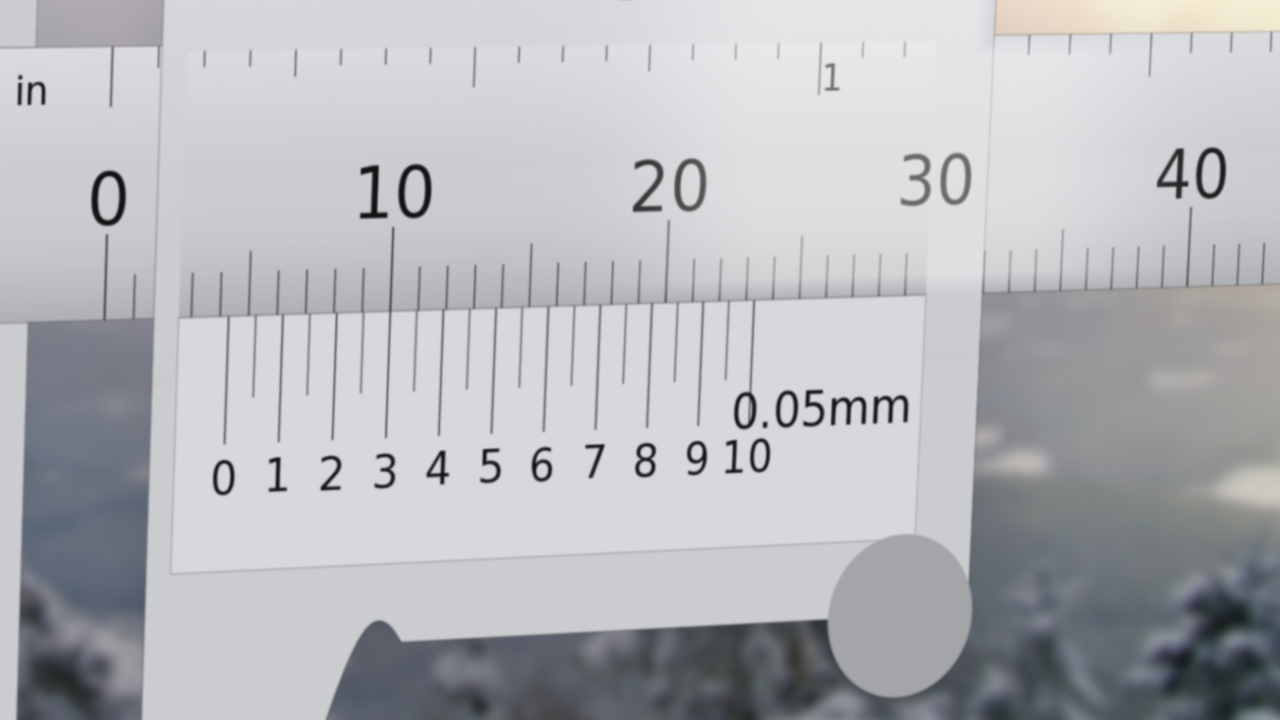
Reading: 4.3,mm
